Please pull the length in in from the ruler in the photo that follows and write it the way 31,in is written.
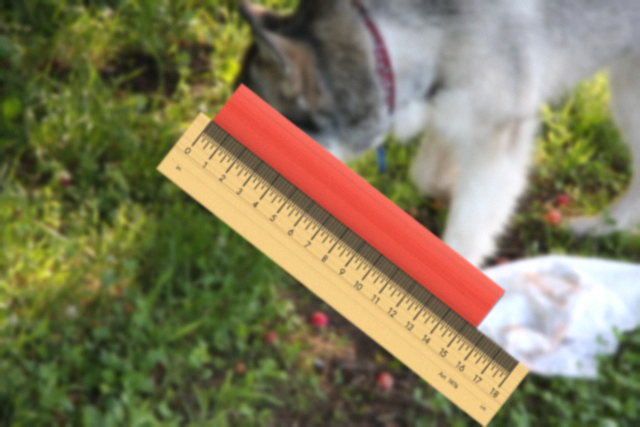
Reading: 15.5,in
